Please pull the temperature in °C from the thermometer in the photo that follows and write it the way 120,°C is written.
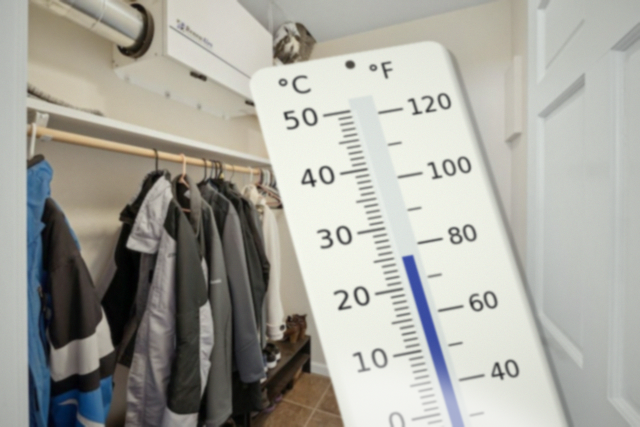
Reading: 25,°C
